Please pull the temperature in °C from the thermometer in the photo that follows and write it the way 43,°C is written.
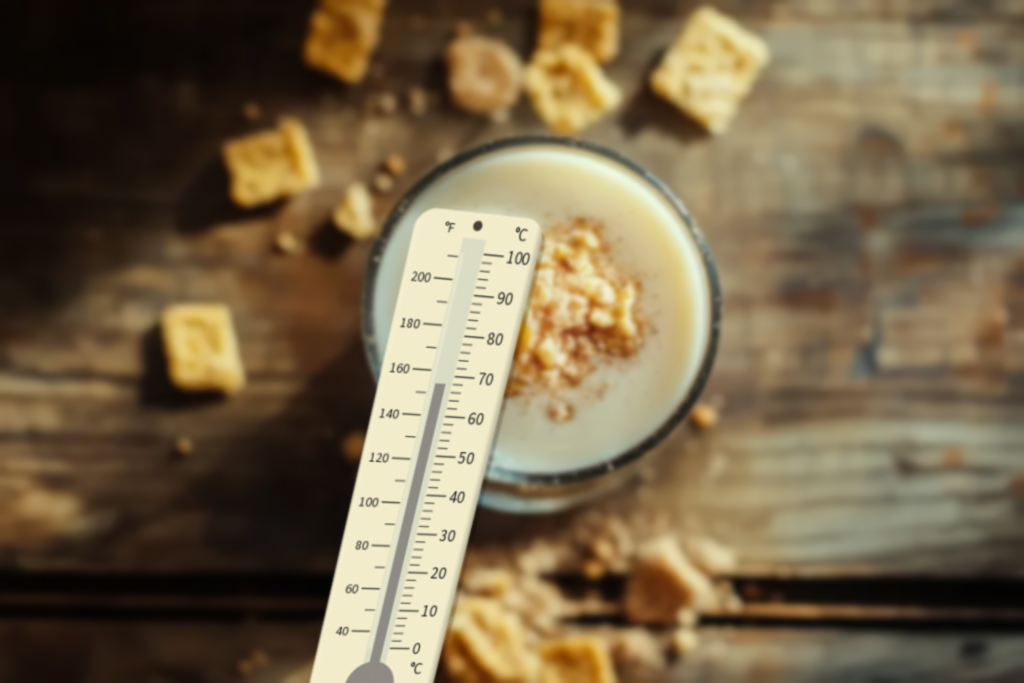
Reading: 68,°C
